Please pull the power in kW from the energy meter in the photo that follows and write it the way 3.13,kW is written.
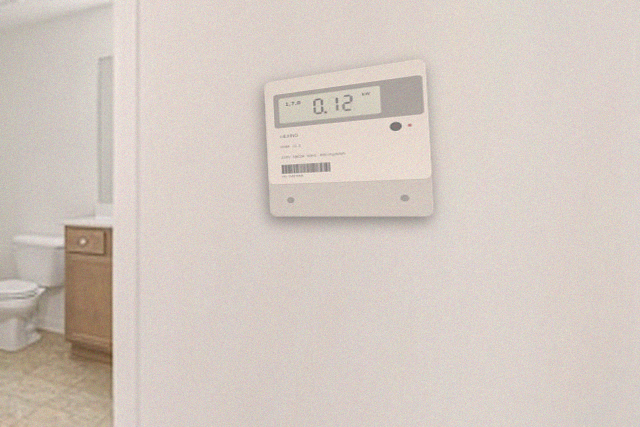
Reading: 0.12,kW
